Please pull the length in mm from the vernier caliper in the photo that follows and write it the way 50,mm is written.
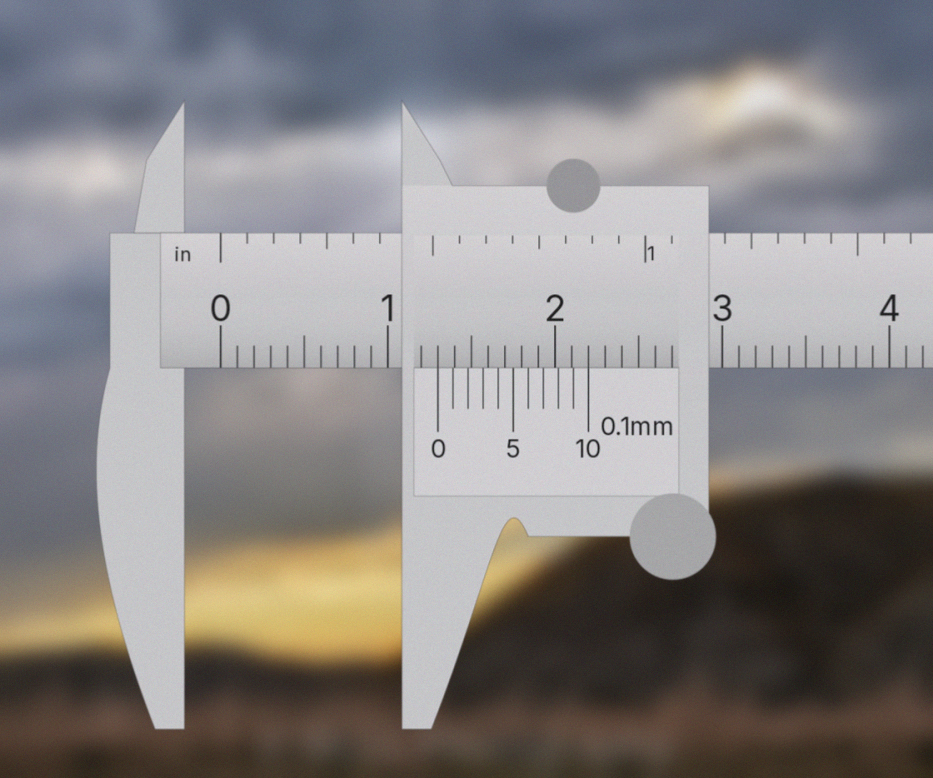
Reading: 13.0,mm
